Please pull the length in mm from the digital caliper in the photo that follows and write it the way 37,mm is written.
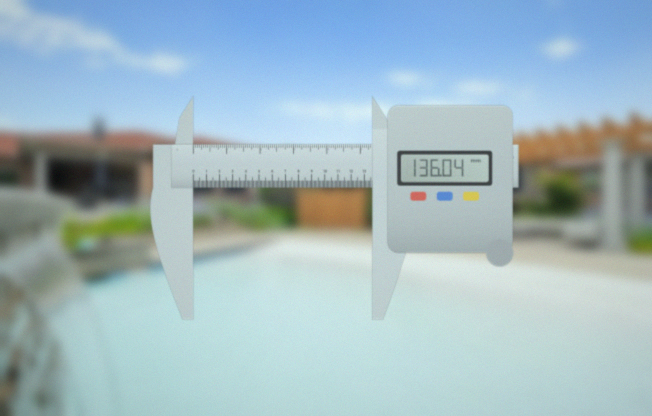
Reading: 136.04,mm
